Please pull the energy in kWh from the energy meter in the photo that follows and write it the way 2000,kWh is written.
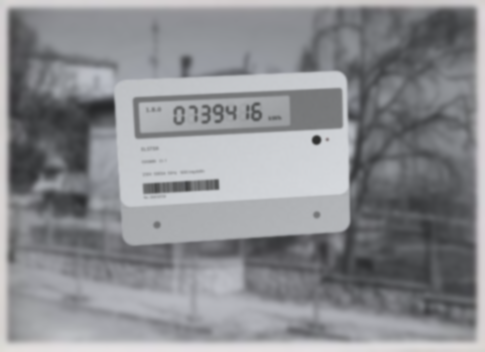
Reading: 739416,kWh
